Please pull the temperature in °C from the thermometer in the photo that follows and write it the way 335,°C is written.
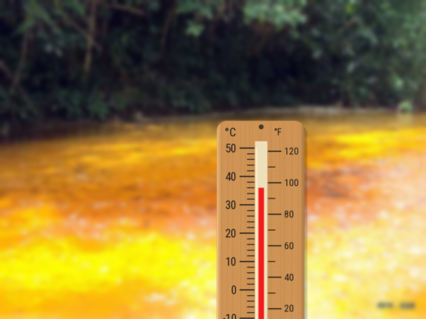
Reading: 36,°C
